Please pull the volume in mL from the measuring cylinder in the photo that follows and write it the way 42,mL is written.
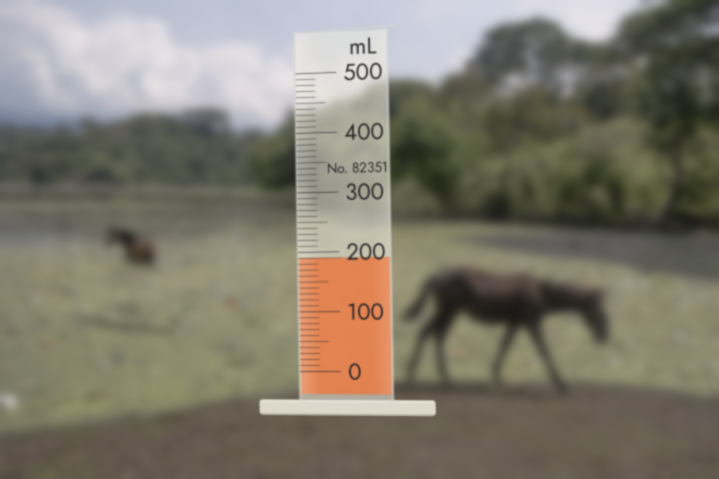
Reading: 190,mL
